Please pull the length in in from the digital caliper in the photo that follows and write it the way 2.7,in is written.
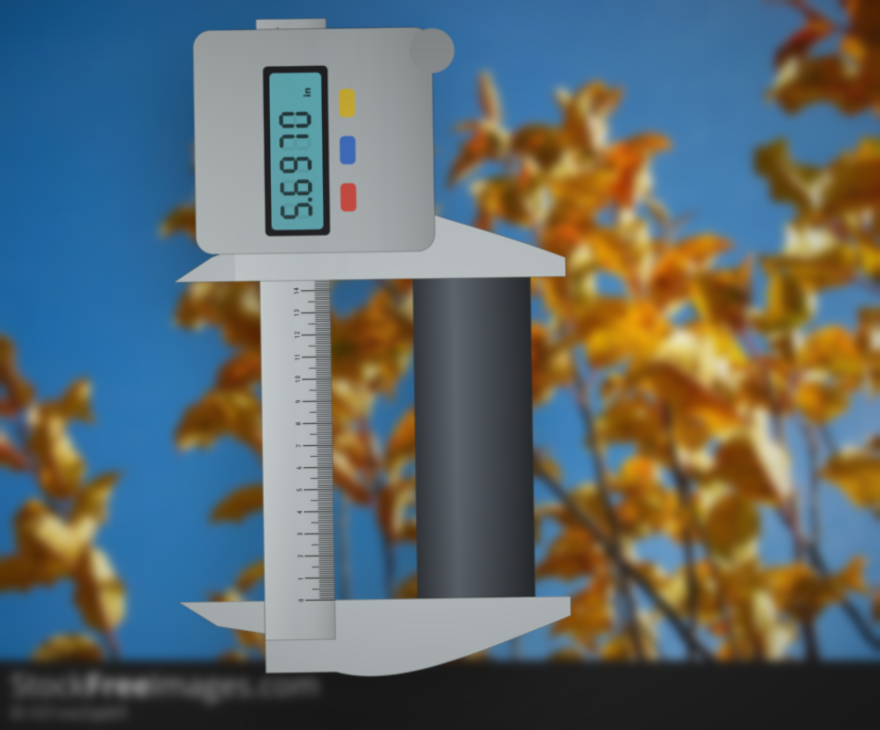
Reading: 5.6970,in
